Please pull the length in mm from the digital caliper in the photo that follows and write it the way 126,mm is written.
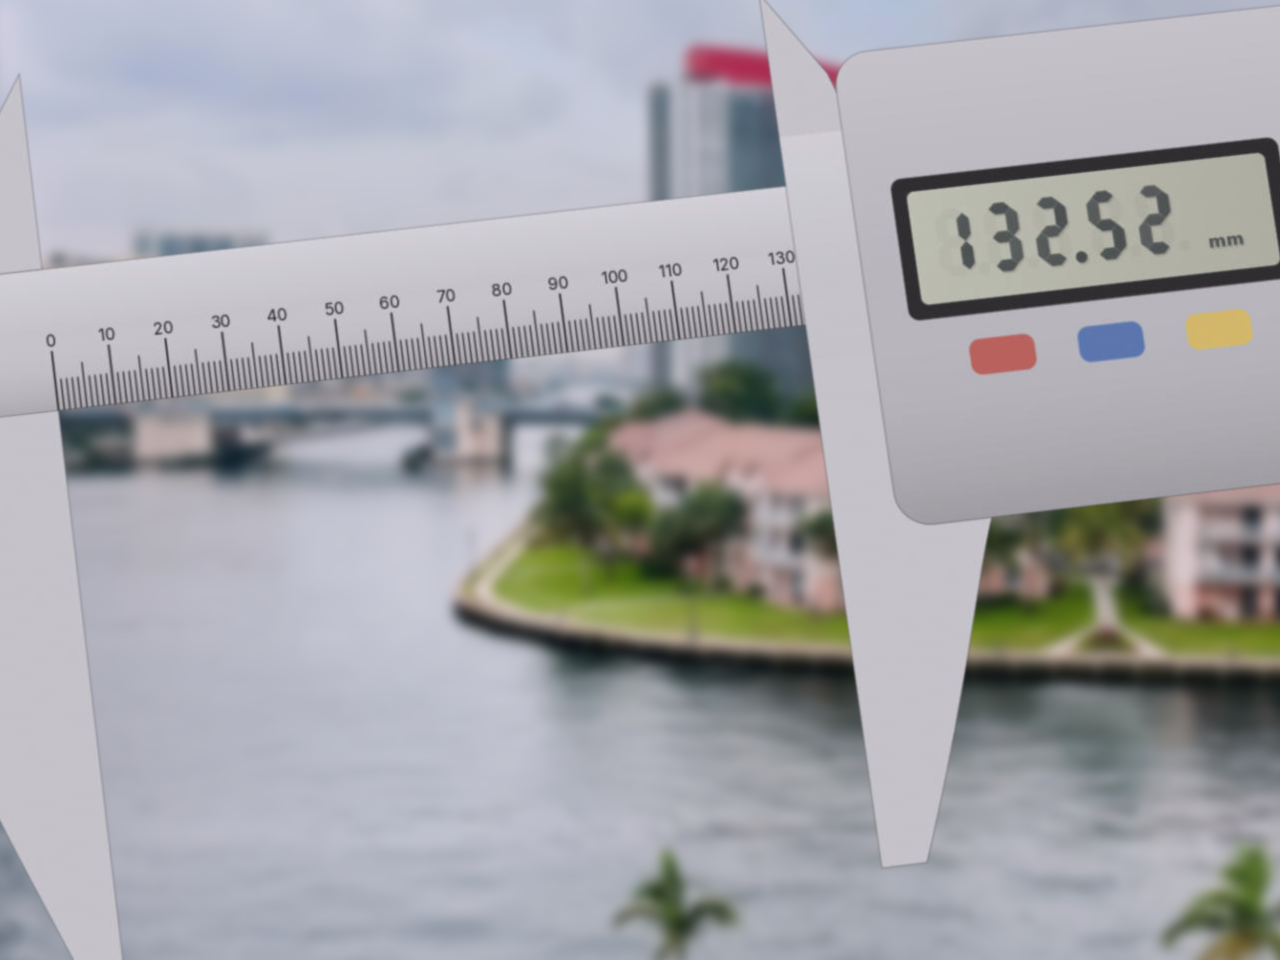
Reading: 132.52,mm
